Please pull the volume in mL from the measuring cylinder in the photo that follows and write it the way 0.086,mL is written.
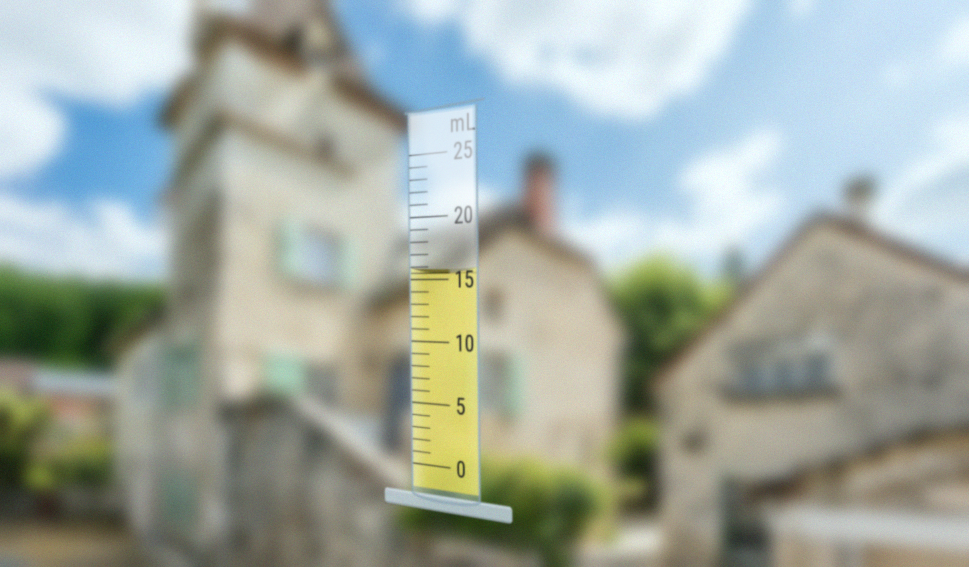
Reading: 15.5,mL
